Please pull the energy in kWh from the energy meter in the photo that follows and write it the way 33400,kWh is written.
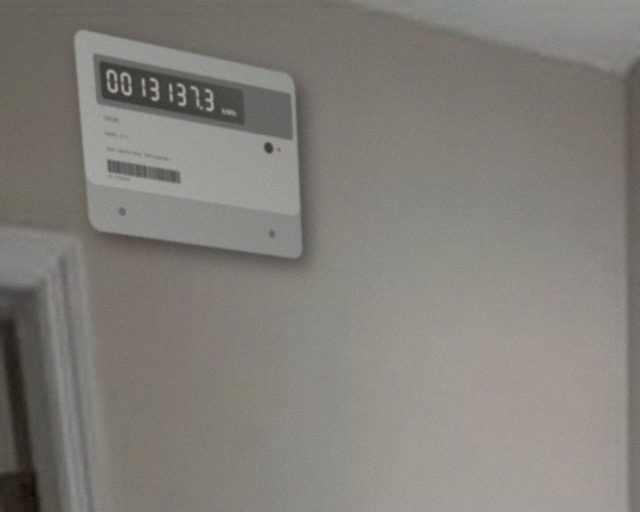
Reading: 13137.3,kWh
